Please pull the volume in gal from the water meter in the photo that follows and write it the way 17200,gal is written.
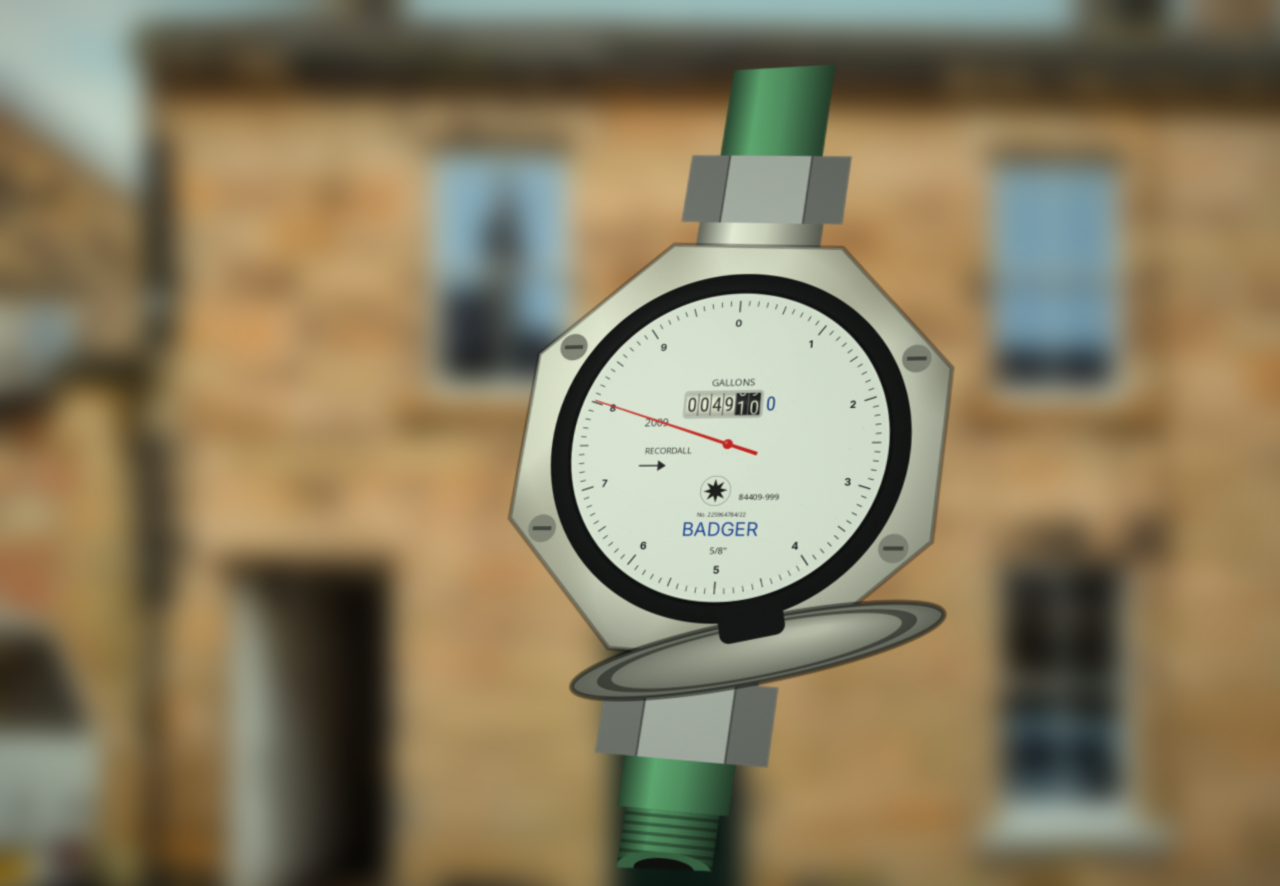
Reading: 49098.0,gal
